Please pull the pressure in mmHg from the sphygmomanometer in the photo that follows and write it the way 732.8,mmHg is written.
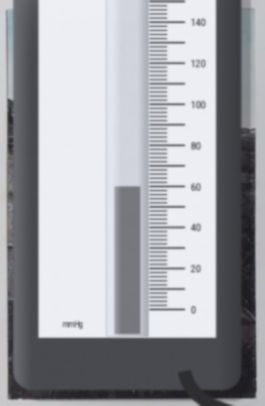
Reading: 60,mmHg
